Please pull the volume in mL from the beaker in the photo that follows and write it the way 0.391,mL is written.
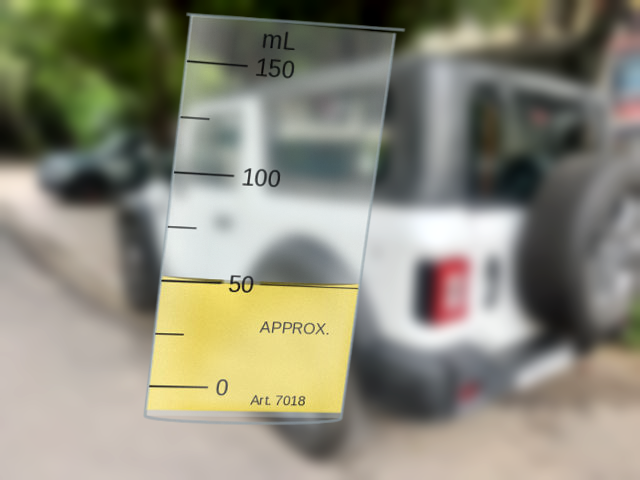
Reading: 50,mL
